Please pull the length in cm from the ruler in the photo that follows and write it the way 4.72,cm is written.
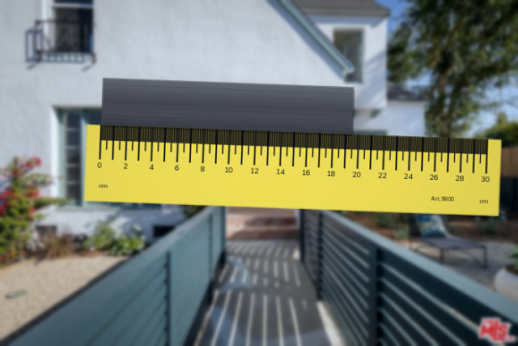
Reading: 19.5,cm
